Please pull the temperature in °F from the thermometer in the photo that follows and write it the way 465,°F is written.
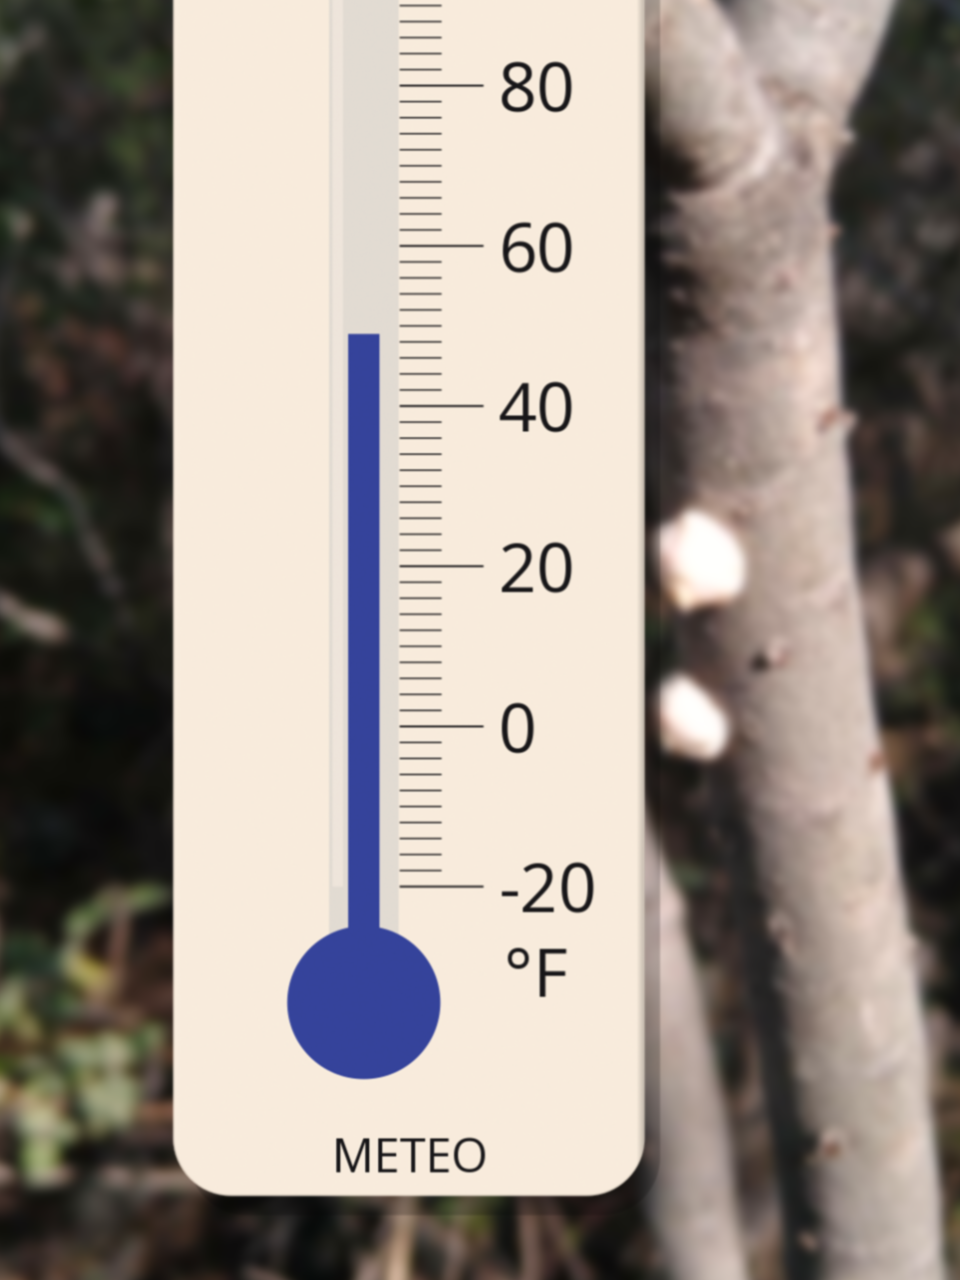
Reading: 49,°F
